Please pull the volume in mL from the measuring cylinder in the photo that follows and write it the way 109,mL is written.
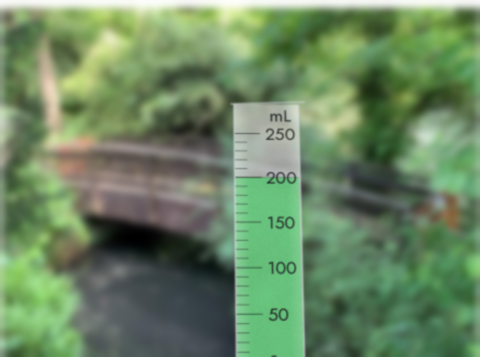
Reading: 200,mL
